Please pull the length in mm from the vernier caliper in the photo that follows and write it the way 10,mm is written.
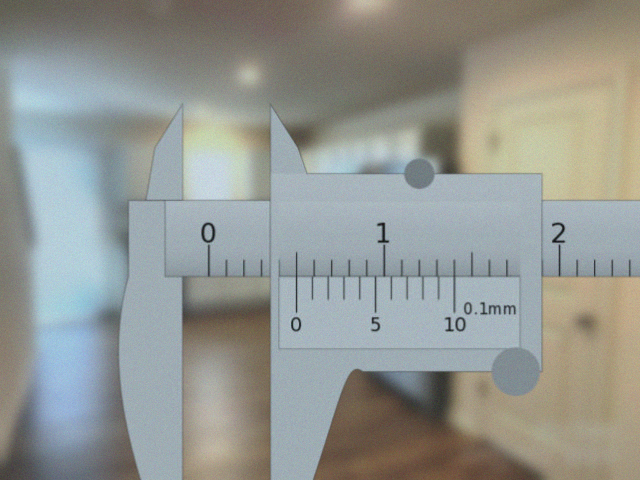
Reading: 5.0,mm
